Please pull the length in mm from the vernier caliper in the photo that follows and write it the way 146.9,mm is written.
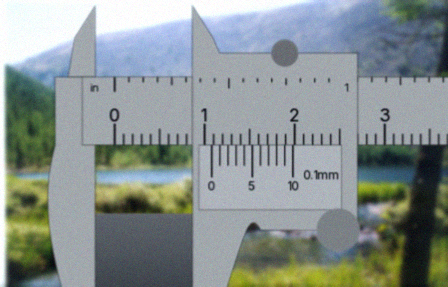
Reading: 10.8,mm
